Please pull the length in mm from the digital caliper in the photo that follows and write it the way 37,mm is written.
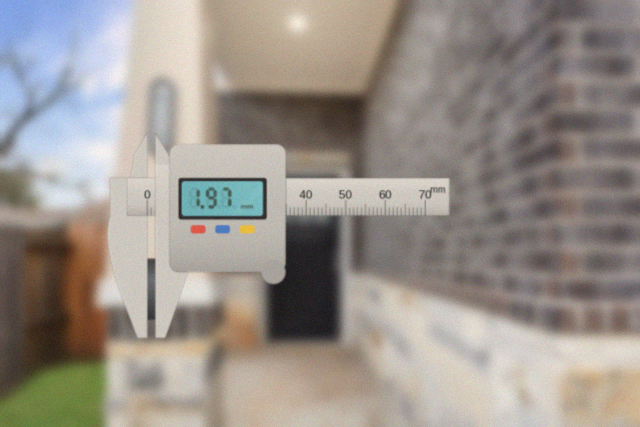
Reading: 1.97,mm
